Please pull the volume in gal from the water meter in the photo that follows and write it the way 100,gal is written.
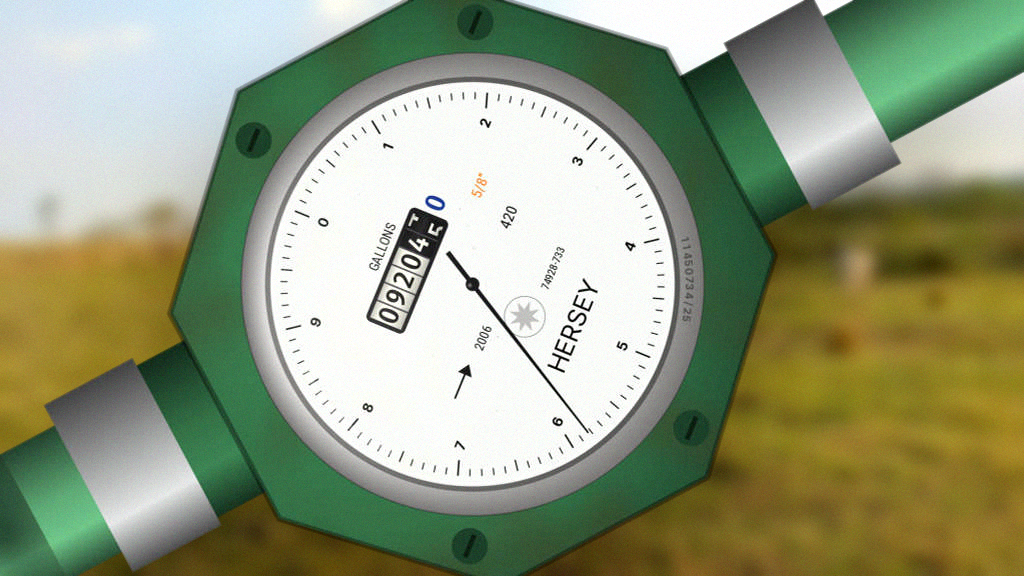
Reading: 920445.8,gal
